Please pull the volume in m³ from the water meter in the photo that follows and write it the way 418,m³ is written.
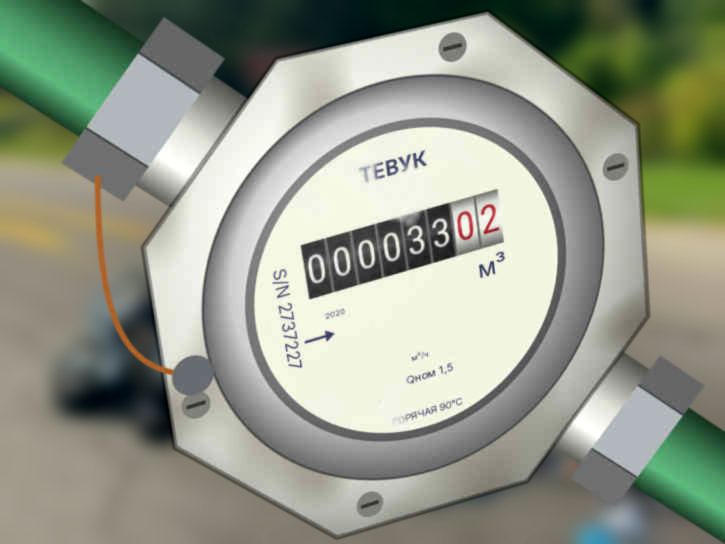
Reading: 33.02,m³
